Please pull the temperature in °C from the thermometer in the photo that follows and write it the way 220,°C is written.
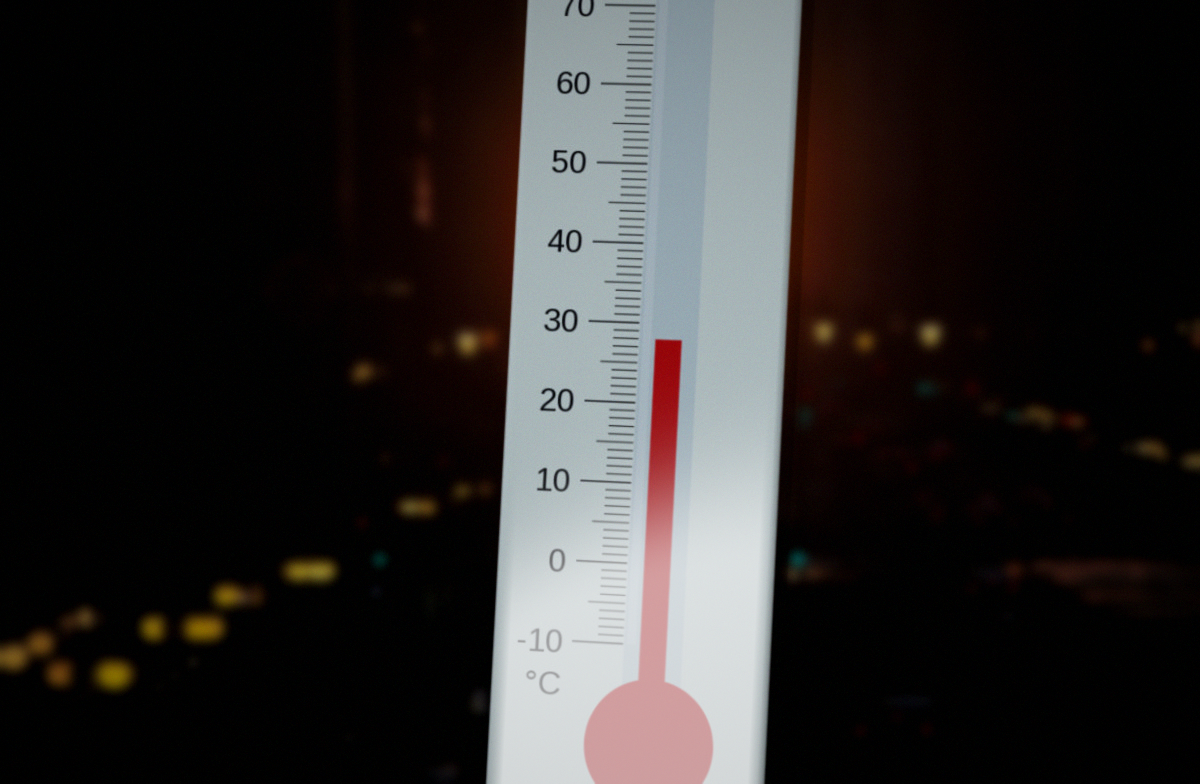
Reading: 28,°C
